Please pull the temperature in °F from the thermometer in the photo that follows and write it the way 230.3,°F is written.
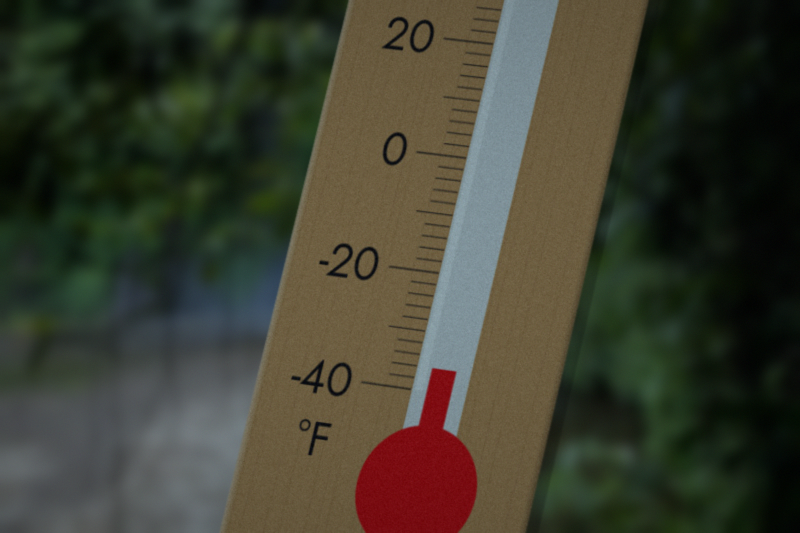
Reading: -36,°F
